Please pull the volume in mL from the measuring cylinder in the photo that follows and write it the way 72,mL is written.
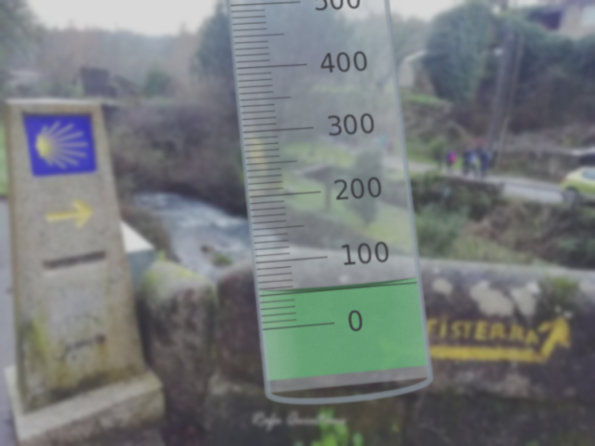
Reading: 50,mL
